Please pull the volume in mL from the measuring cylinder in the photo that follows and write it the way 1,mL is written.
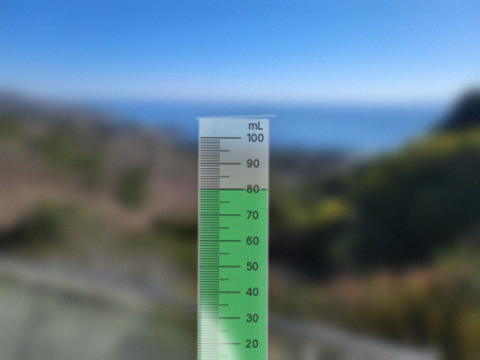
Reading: 80,mL
